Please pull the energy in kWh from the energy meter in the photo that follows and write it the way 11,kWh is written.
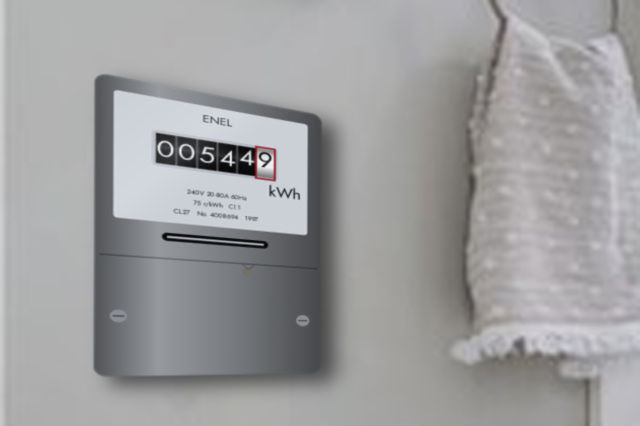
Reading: 544.9,kWh
